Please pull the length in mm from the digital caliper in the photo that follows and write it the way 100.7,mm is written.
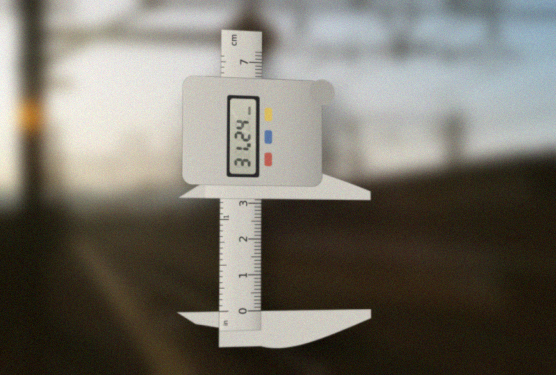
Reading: 31.24,mm
